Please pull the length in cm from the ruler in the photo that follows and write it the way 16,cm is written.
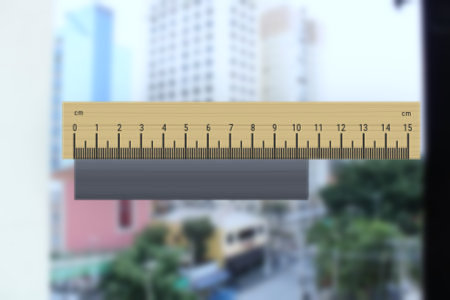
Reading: 10.5,cm
